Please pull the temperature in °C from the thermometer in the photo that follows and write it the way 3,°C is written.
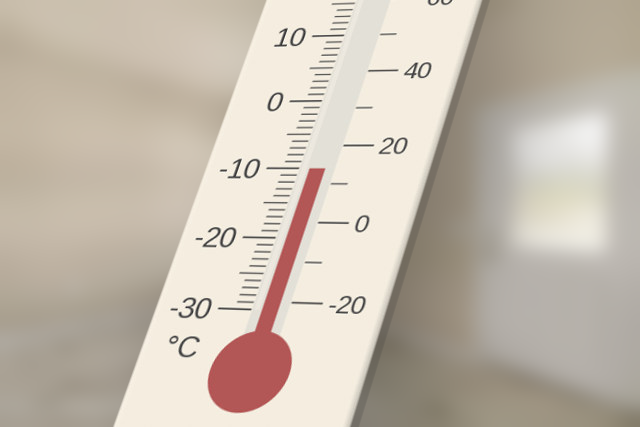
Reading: -10,°C
